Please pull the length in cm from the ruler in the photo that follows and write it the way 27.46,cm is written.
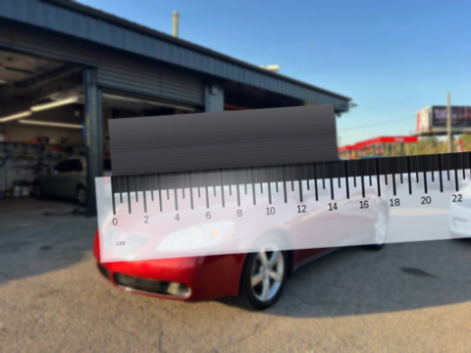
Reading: 14.5,cm
